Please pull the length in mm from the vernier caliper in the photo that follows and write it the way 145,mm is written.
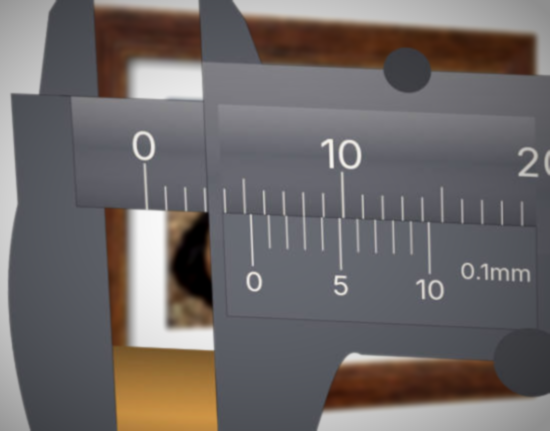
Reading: 5.3,mm
